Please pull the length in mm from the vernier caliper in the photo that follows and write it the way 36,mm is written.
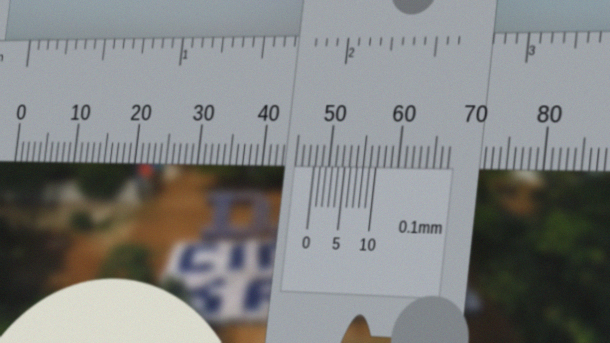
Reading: 47.8,mm
